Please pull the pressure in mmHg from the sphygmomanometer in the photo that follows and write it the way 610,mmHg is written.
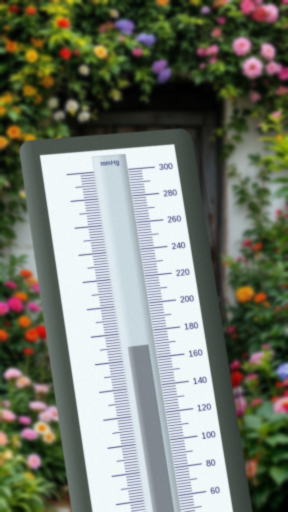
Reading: 170,mmHg
